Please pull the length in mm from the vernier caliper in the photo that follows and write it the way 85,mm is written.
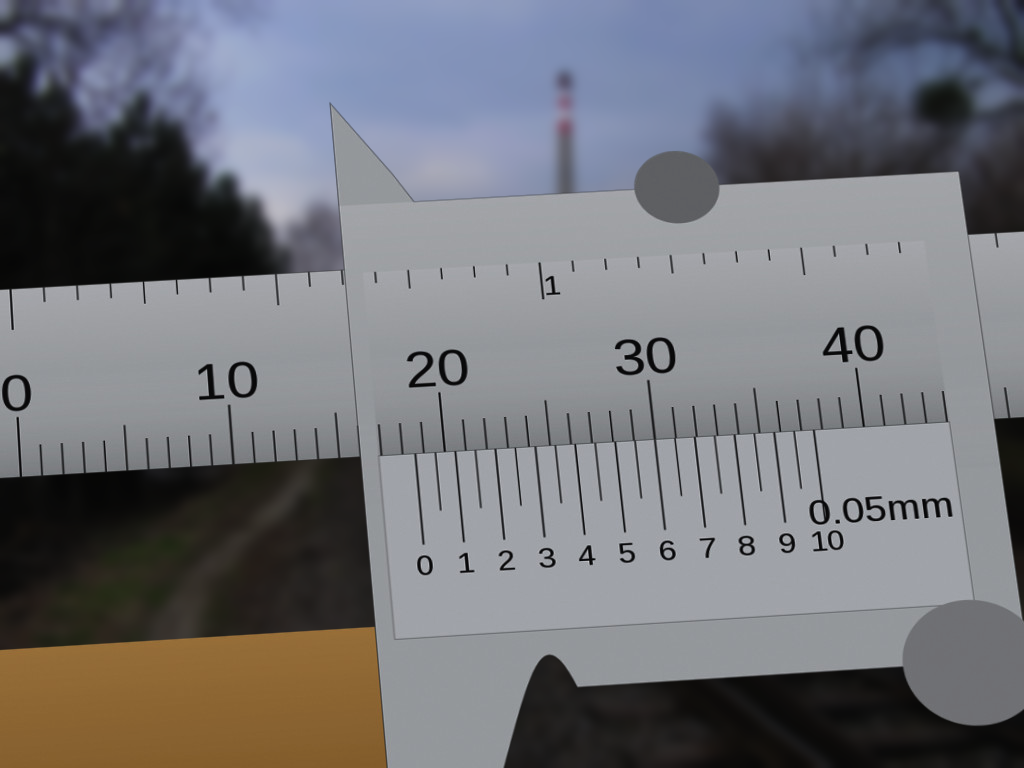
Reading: 18.6,mm
